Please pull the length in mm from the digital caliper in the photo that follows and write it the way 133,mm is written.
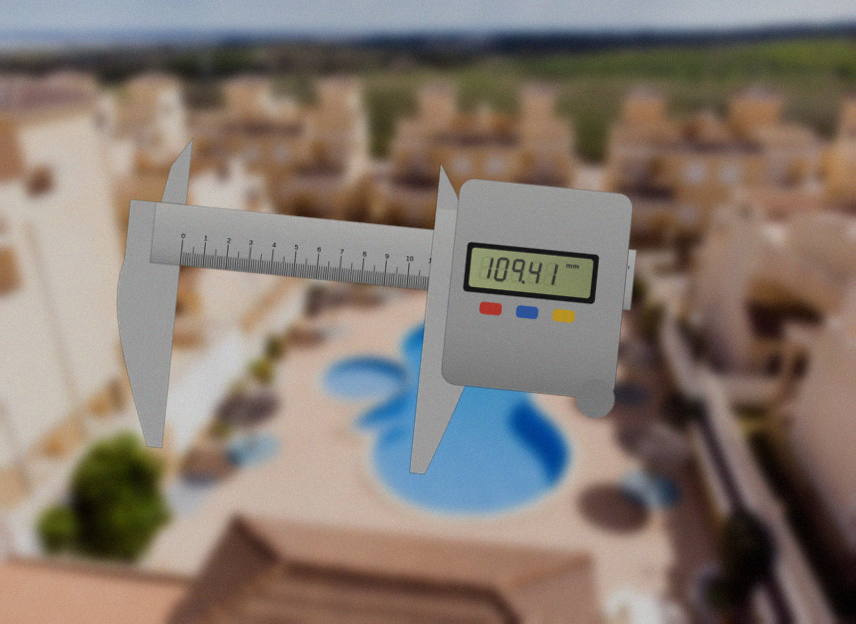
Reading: 109.41,mm
